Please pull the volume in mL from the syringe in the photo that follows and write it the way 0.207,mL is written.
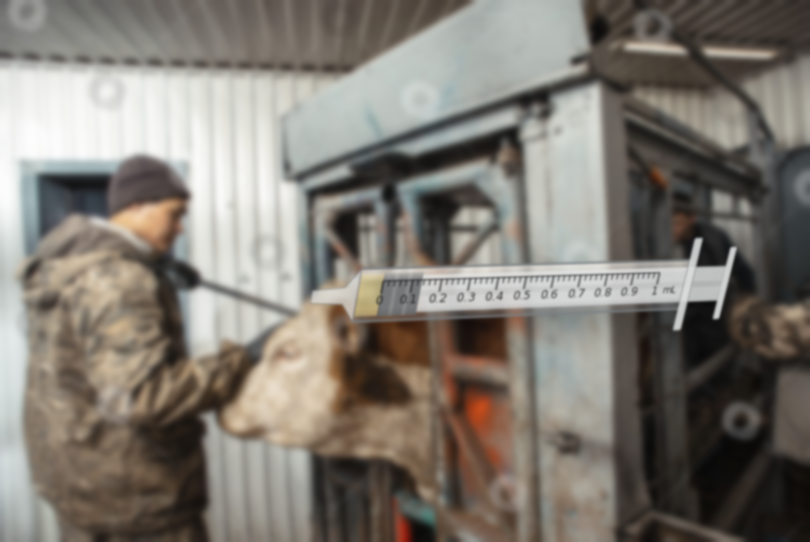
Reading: 0,mL
